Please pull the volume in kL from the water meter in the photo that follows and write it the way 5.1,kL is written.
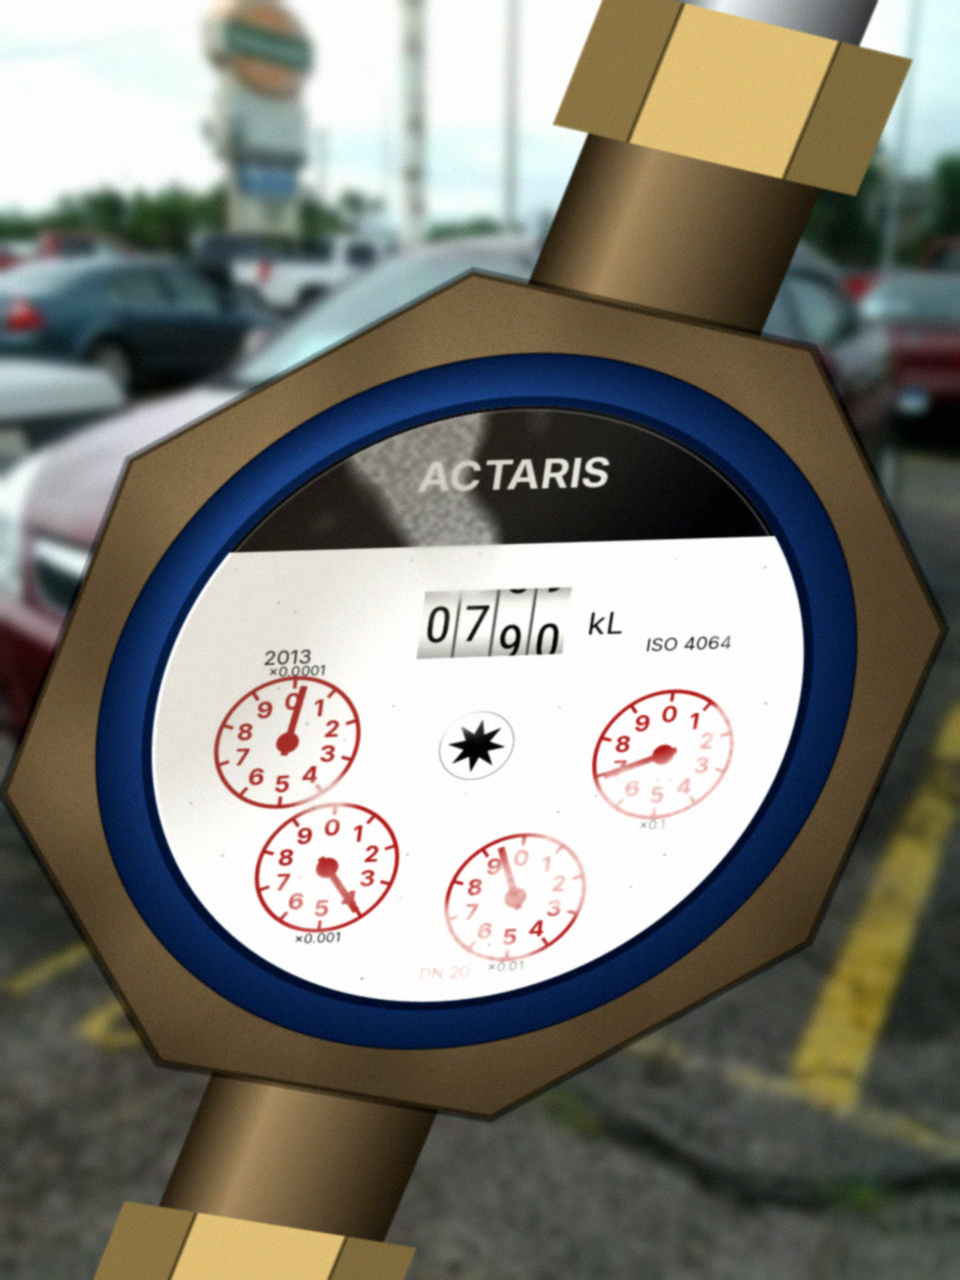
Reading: 789.6940,kL
